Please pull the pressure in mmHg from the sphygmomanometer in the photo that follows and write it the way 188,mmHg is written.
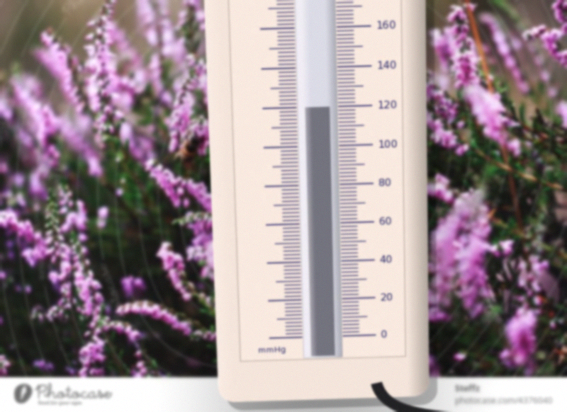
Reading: 120,mmHg
